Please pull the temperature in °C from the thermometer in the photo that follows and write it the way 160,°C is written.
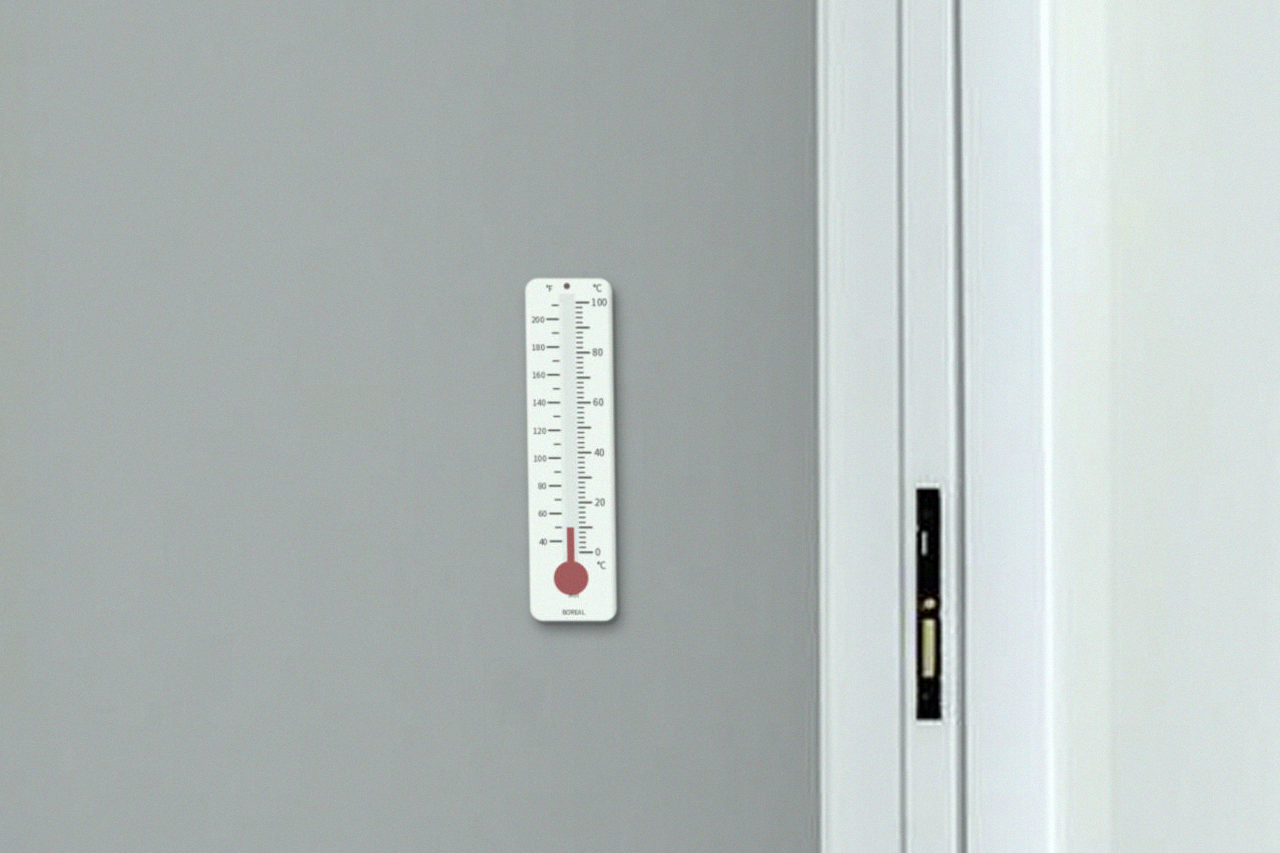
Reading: 10,°C
